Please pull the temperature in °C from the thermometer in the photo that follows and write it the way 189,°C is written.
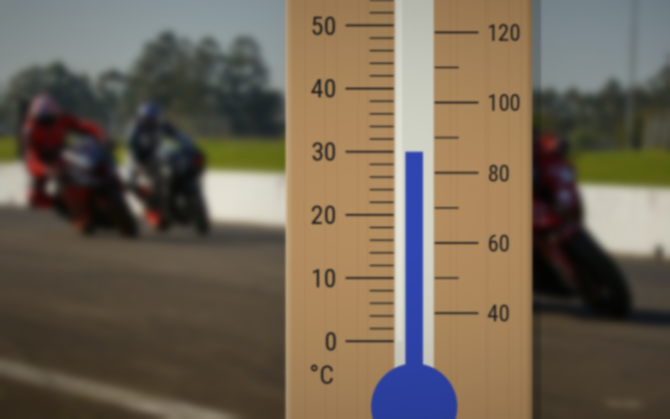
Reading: 30,°C
